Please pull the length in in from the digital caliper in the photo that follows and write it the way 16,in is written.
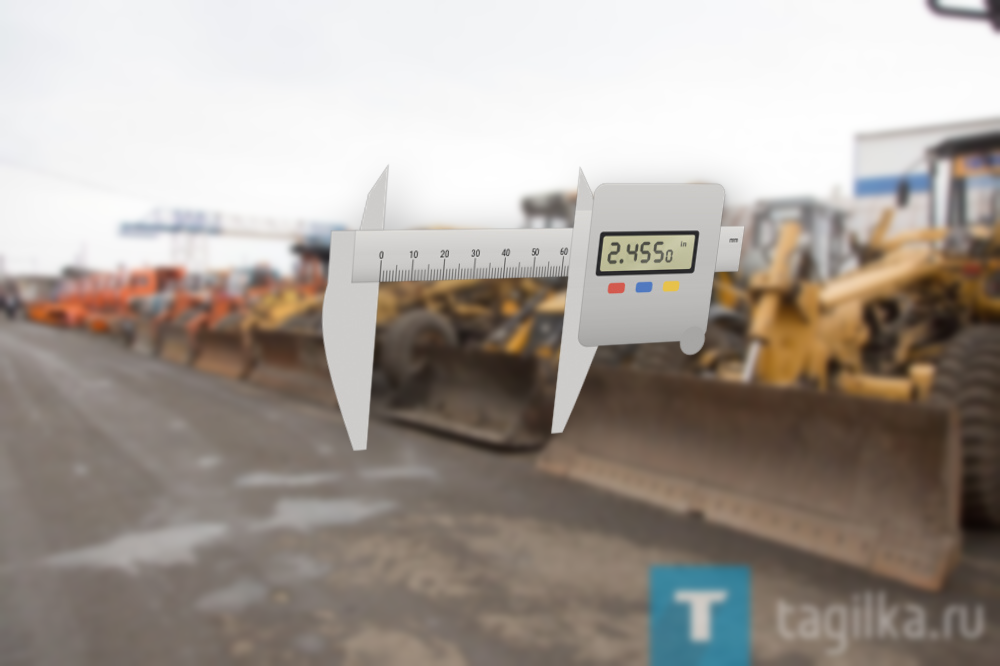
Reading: 2.4550,in
